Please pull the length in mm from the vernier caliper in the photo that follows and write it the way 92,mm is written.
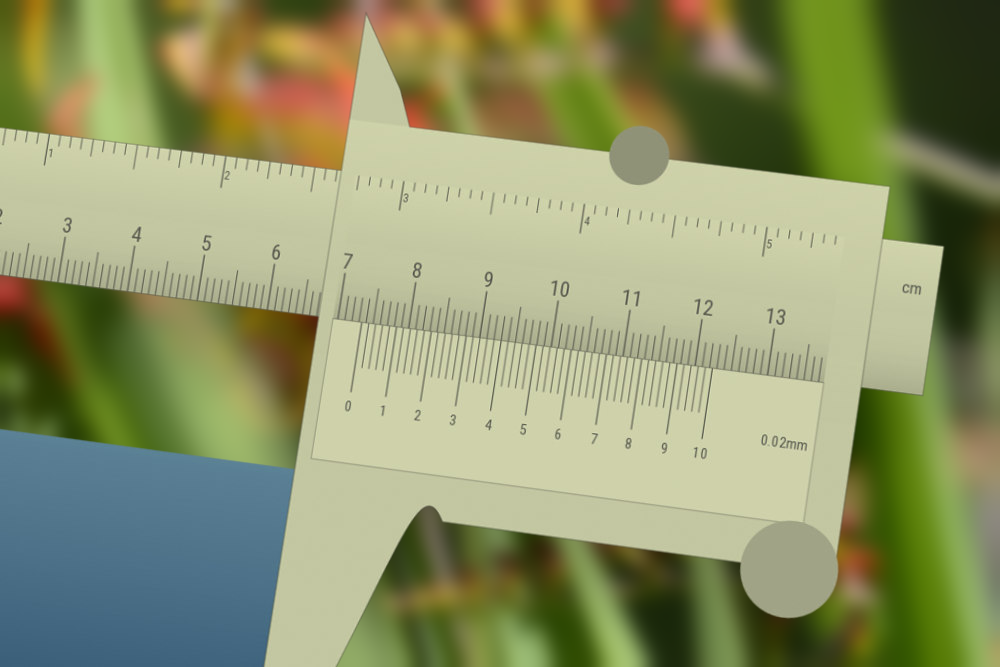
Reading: 73.4,mm
